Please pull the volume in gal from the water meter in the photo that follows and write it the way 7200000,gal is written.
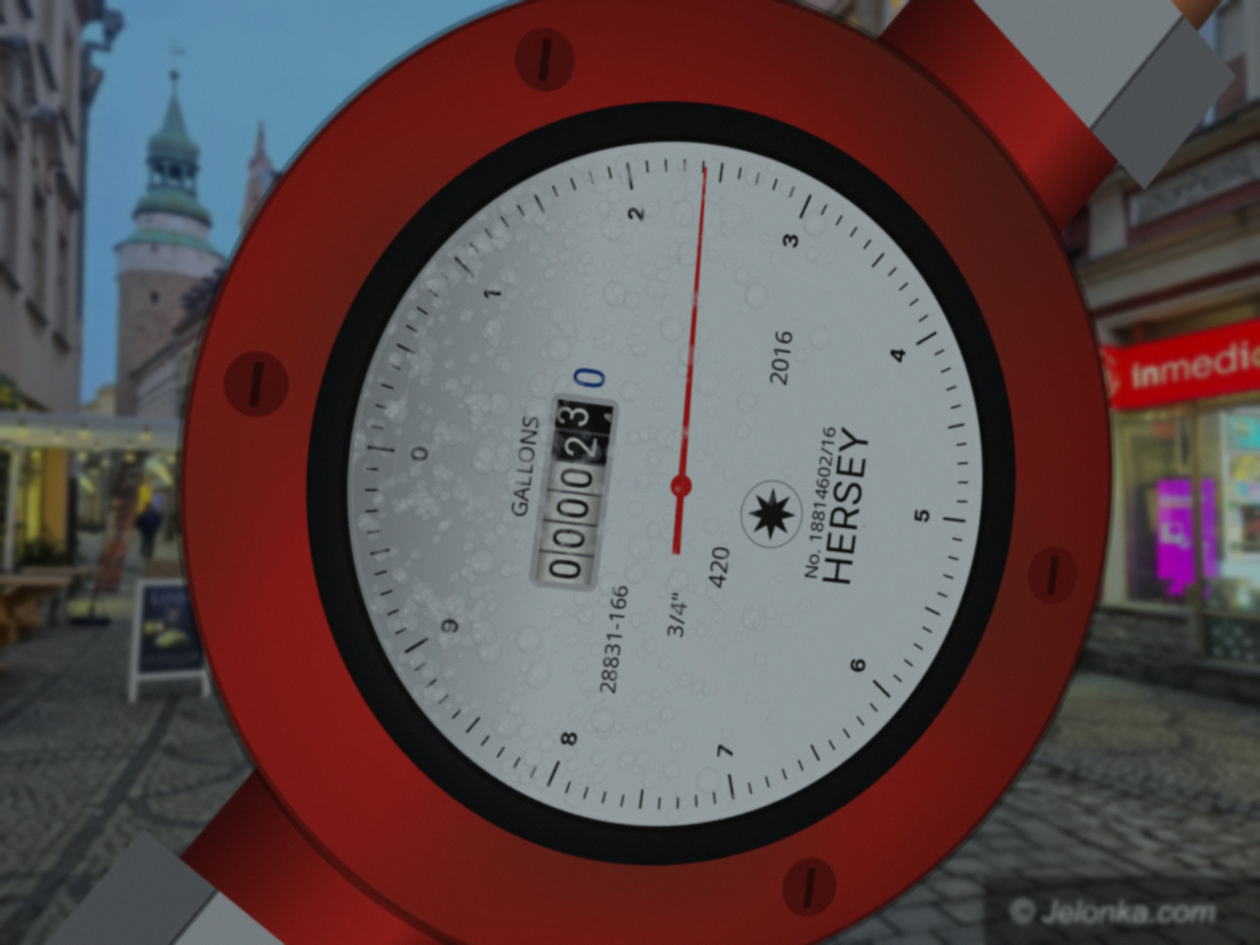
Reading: 232.4,gal
